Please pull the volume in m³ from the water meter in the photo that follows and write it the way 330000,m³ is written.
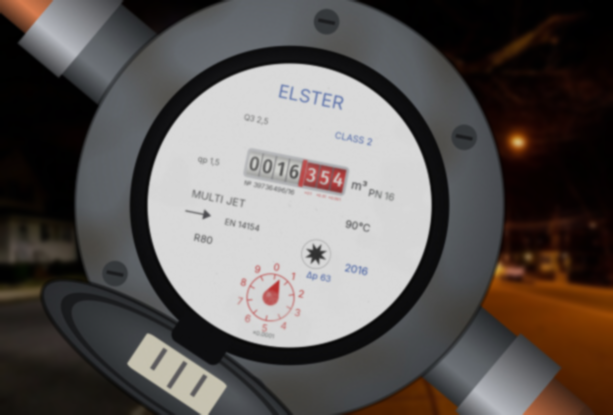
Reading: 16.3540,m³
